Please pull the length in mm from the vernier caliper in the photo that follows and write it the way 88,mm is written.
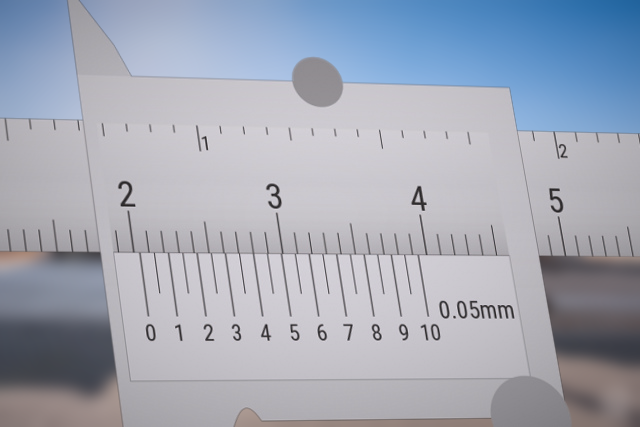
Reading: 20.4,mm
